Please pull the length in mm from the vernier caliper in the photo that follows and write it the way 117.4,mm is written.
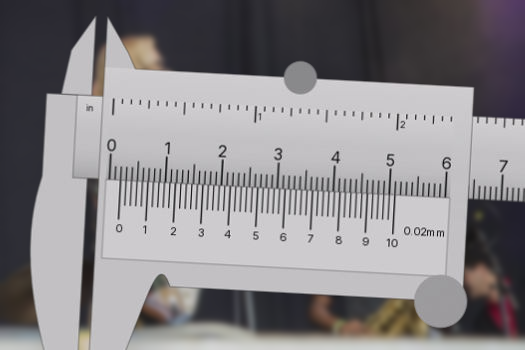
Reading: 2.0,mm
